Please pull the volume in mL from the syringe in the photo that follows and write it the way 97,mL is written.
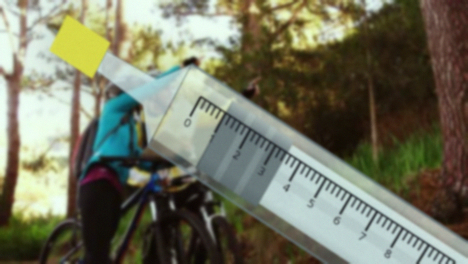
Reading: 1,mL
